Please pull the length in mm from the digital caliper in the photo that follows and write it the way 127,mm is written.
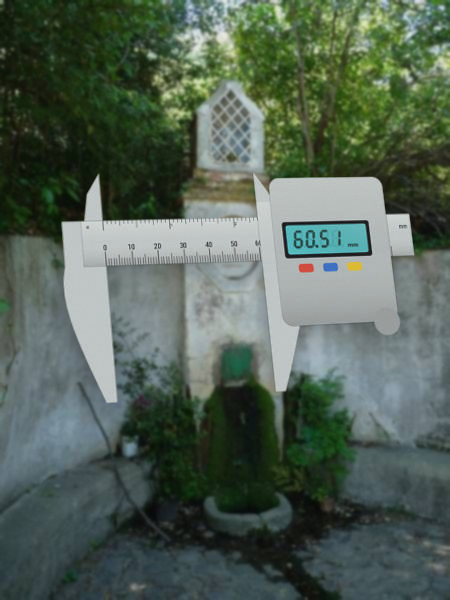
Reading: 60.51,mm
